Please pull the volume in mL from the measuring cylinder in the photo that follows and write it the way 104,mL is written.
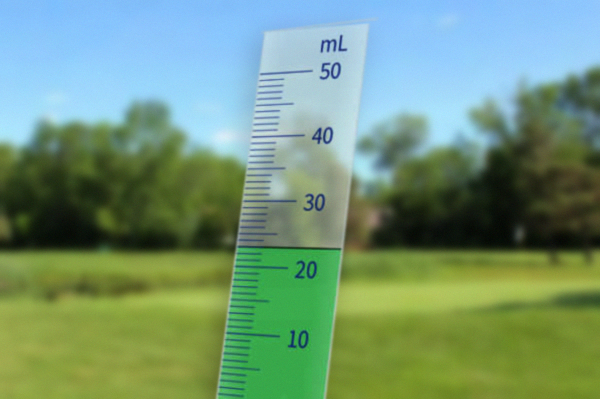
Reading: 23,mL
